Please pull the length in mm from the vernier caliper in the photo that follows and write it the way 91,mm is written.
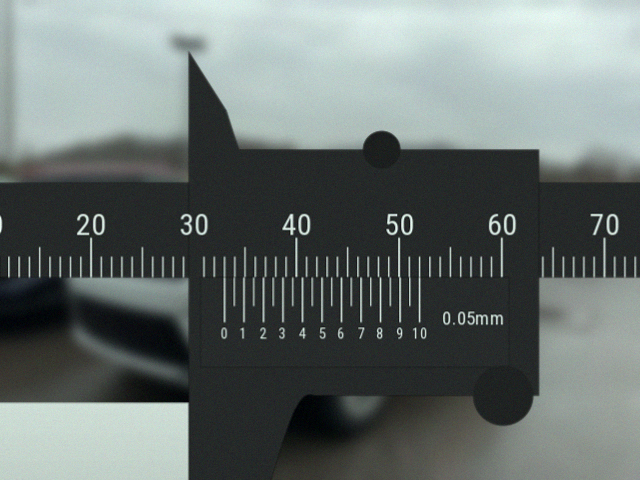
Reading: 33.0,mm
